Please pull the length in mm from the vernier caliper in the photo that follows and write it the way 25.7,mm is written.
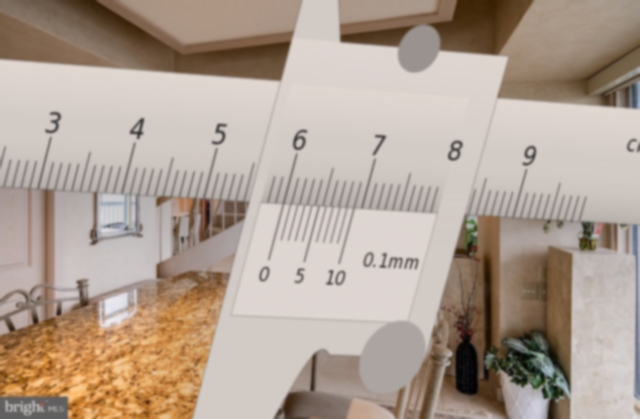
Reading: 60.0,mm
